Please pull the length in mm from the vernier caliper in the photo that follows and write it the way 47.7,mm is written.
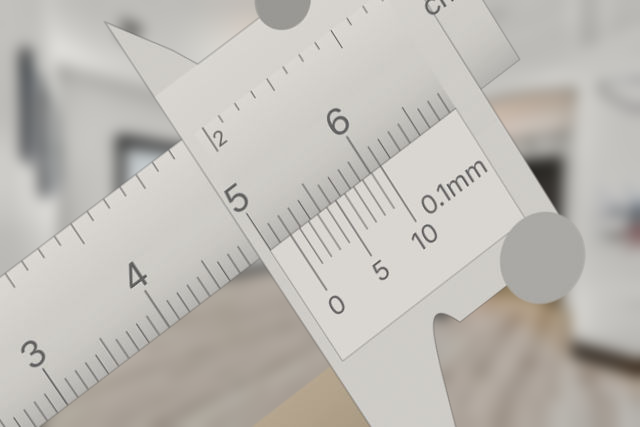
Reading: 52.0,mm
